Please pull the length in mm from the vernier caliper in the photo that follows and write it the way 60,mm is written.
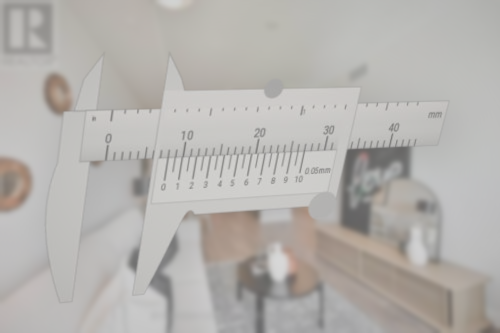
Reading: 8.0,mm
